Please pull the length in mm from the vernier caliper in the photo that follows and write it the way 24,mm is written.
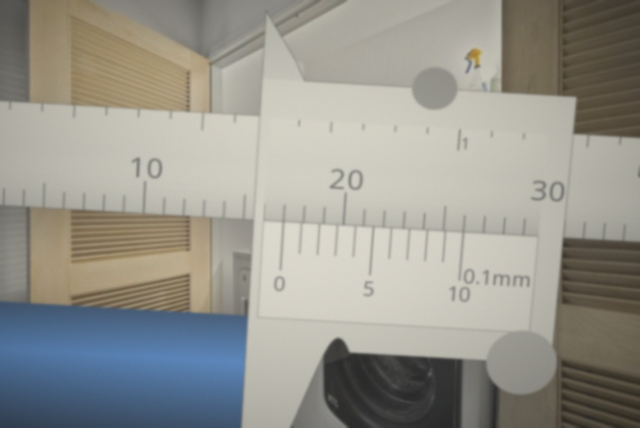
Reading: 17.0,mm
